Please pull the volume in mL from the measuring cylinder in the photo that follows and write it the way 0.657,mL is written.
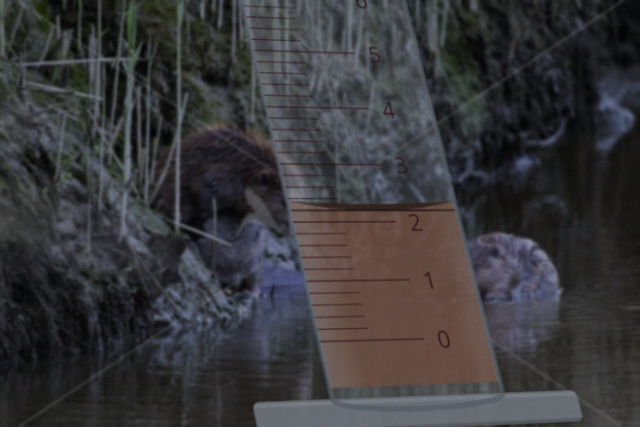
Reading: 2.2,mL
